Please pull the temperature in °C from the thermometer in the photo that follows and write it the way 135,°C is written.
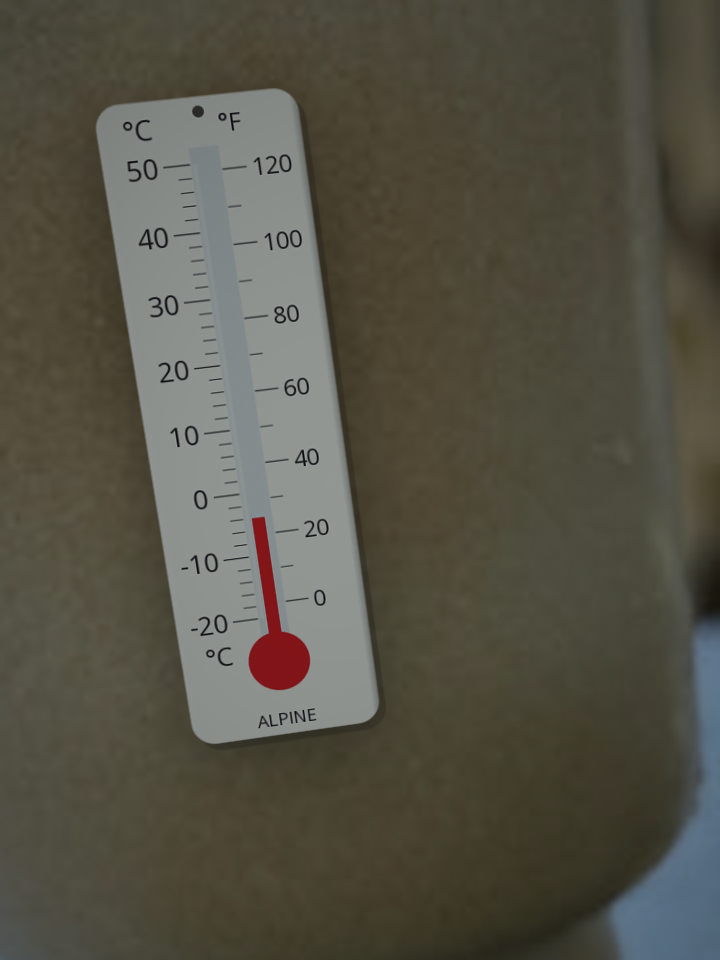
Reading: -4,°C
